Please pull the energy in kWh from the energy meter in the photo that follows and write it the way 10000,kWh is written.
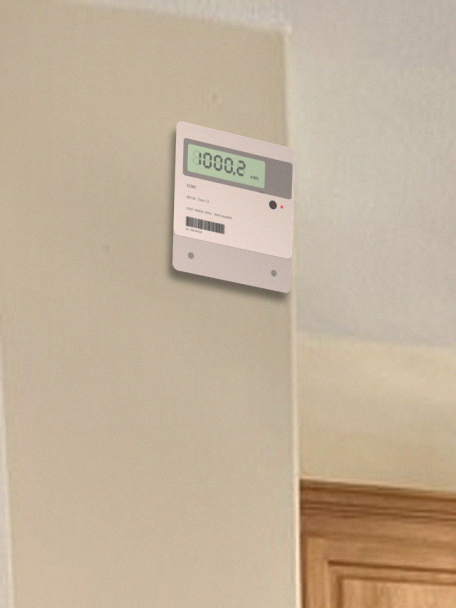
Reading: 1000.2,kWh
